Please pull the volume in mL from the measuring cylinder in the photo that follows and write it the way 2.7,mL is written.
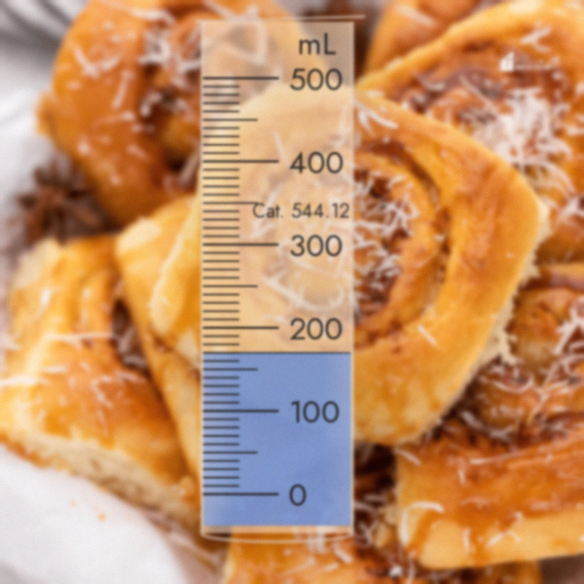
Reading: 170,mL
